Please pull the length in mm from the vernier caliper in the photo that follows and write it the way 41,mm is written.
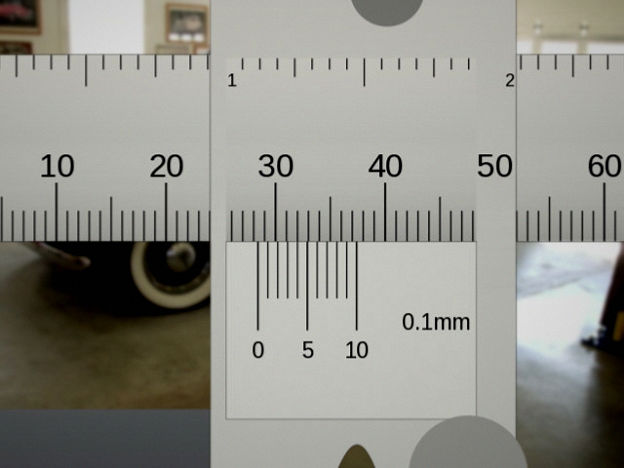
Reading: 28.4,mm
